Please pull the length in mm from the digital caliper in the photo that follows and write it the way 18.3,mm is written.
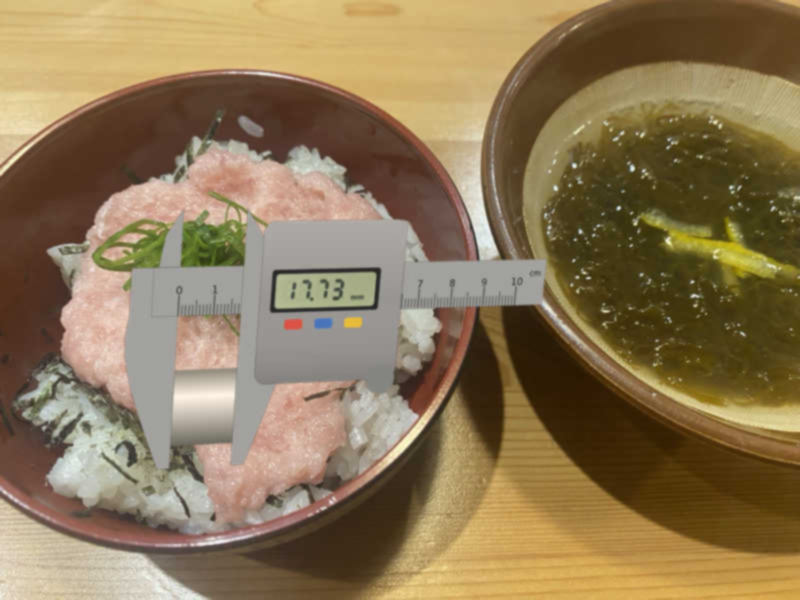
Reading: 17.73,mm
